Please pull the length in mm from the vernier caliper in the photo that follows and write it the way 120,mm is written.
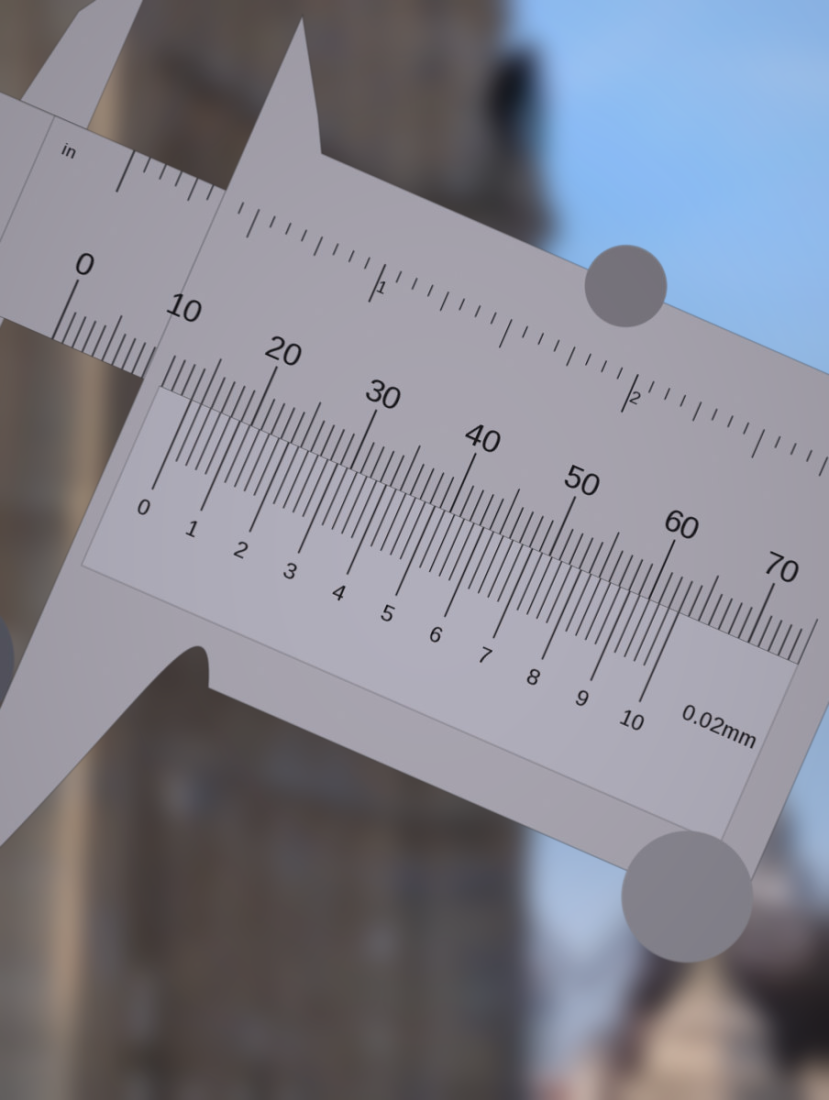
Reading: 14.0,mm
